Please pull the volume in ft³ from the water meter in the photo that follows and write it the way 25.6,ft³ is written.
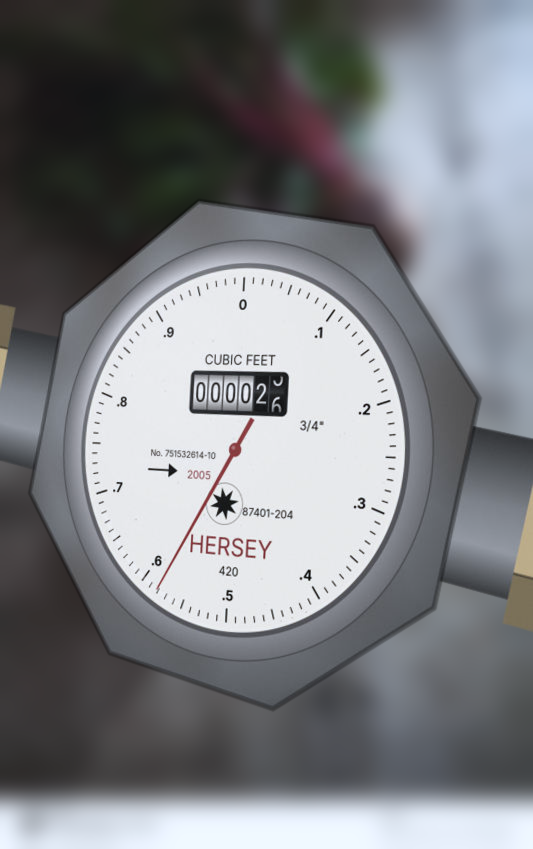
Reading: 25.58,ft³
